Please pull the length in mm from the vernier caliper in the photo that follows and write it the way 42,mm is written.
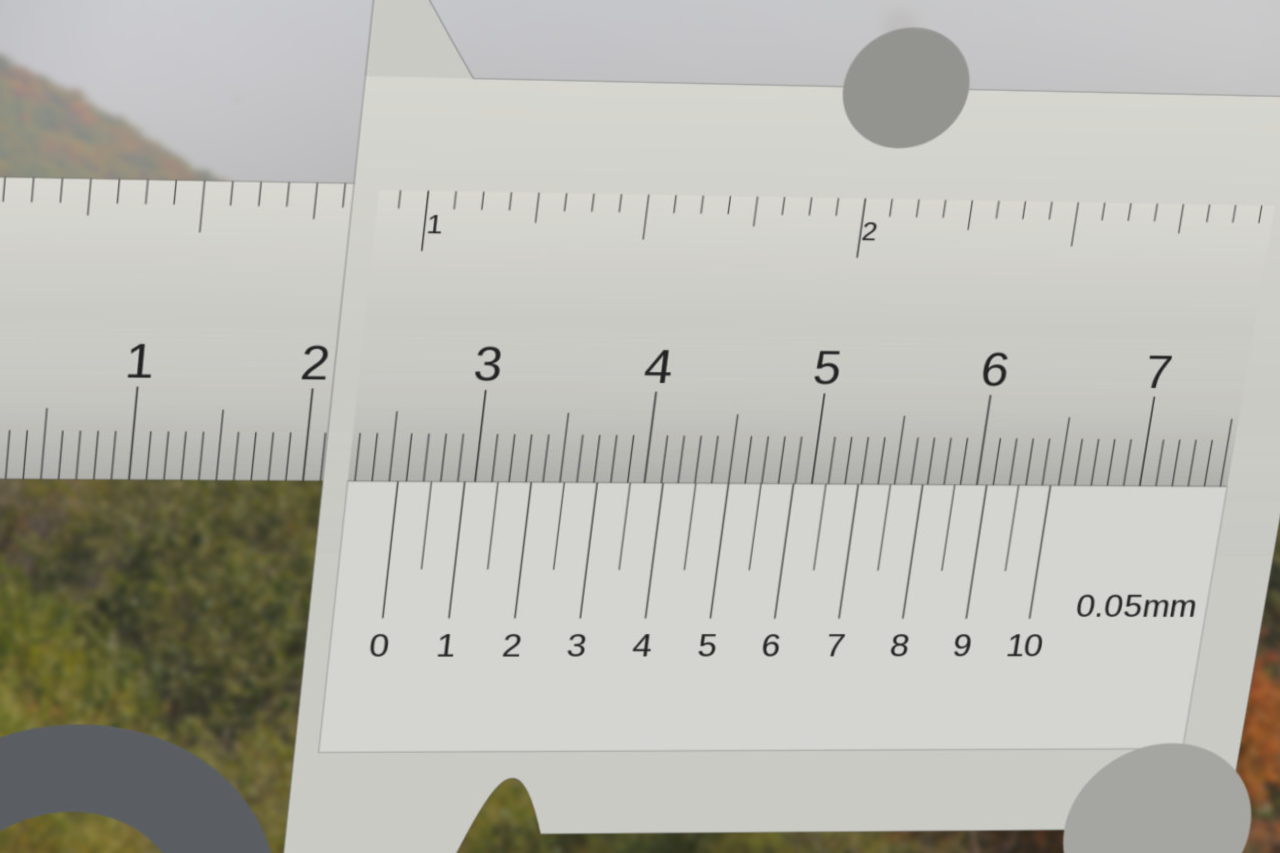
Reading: 25.5,mm
